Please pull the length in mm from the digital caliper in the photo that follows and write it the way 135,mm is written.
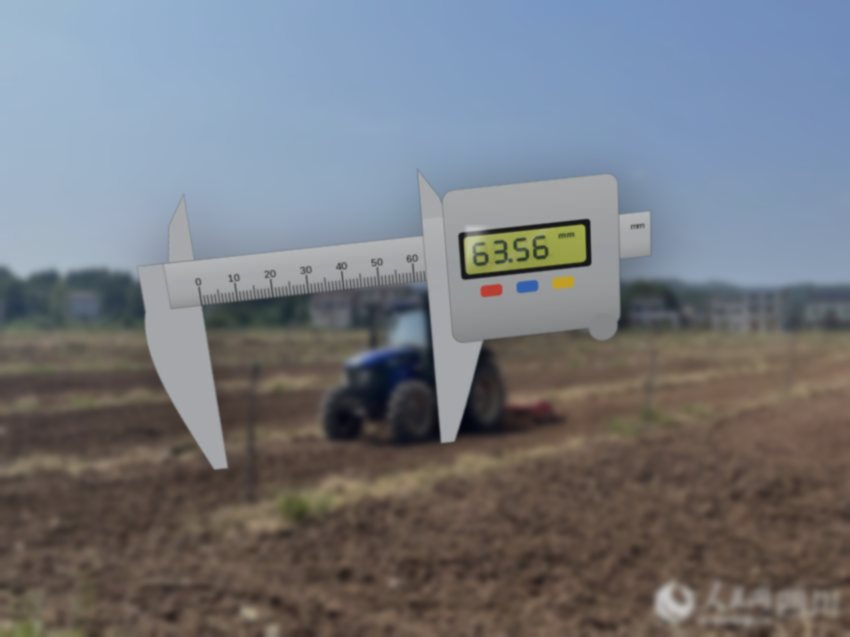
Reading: 63.56,mm
